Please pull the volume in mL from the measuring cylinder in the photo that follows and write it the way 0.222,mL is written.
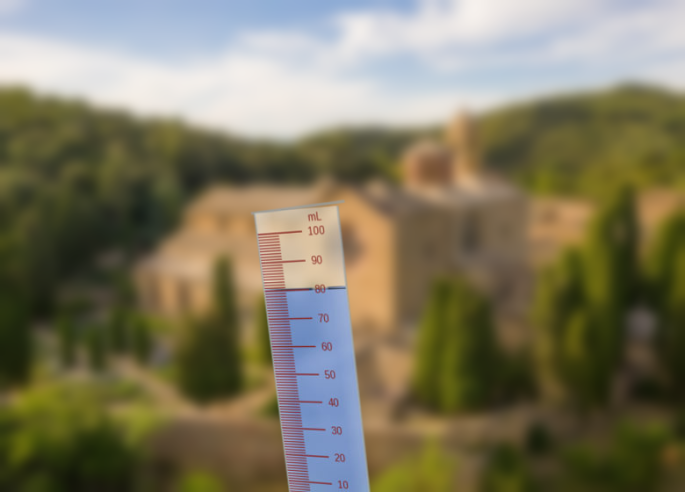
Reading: 80,mL
